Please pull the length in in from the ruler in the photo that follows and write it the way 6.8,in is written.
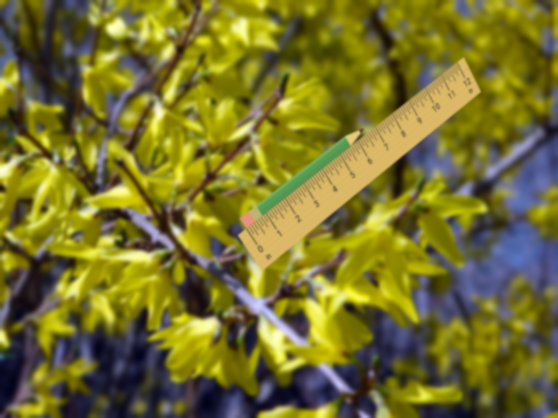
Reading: 6.5,in
